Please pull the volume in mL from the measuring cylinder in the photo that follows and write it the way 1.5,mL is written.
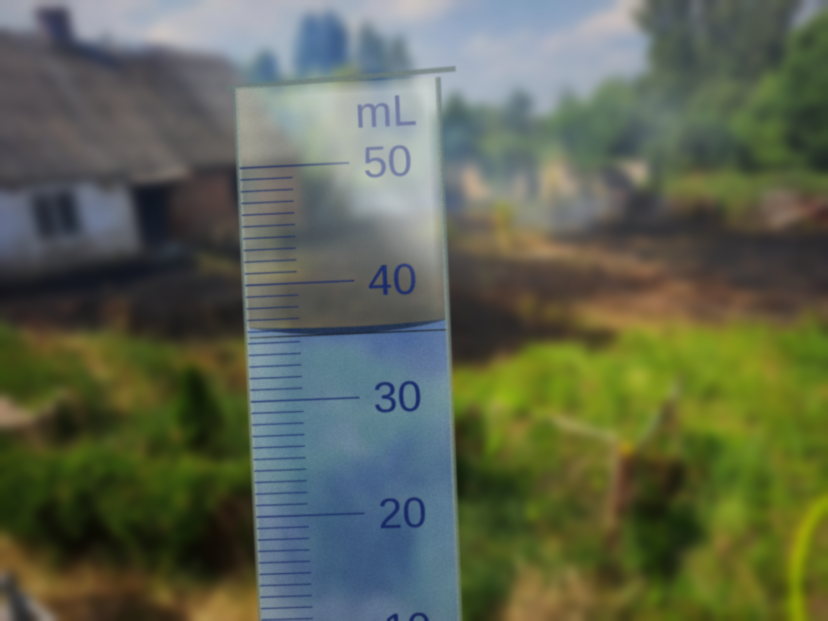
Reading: 35.5,mL
